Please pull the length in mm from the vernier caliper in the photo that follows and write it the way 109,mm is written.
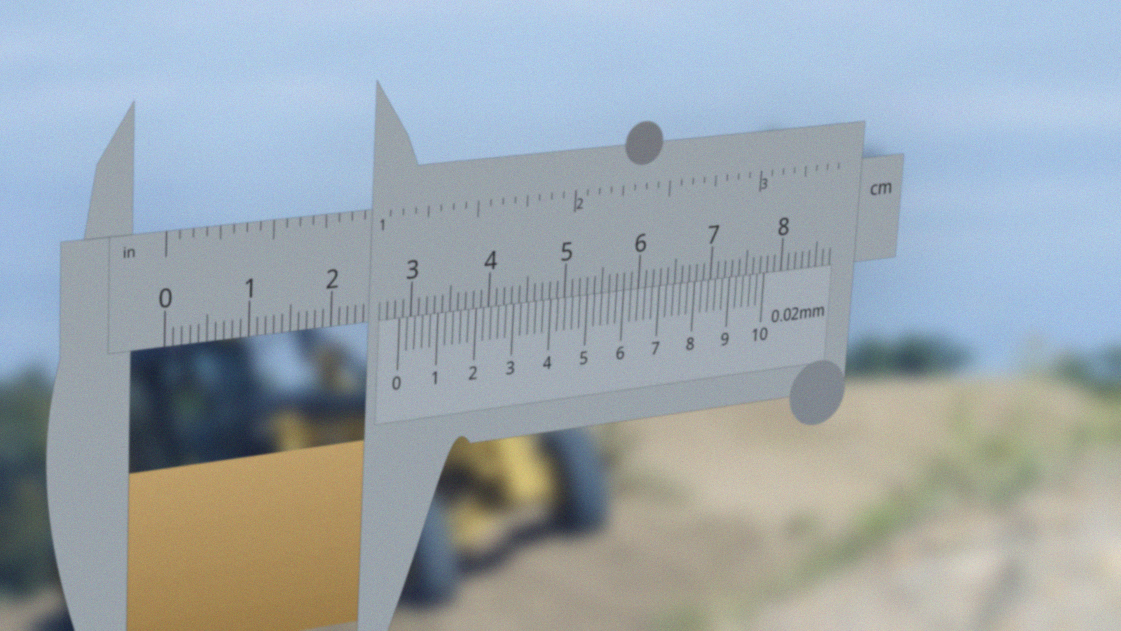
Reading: 28.6,mm
